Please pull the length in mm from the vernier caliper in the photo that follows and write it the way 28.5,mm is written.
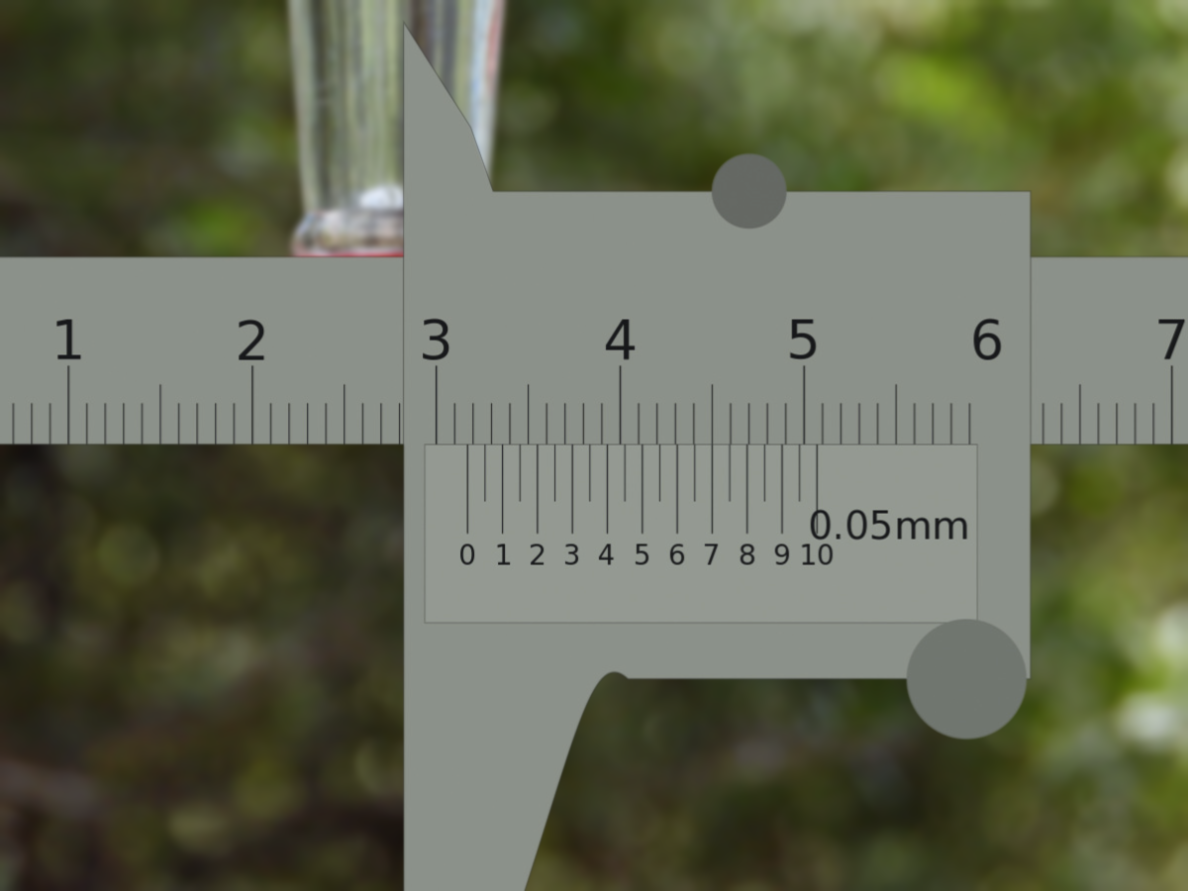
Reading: 31.7,mm
